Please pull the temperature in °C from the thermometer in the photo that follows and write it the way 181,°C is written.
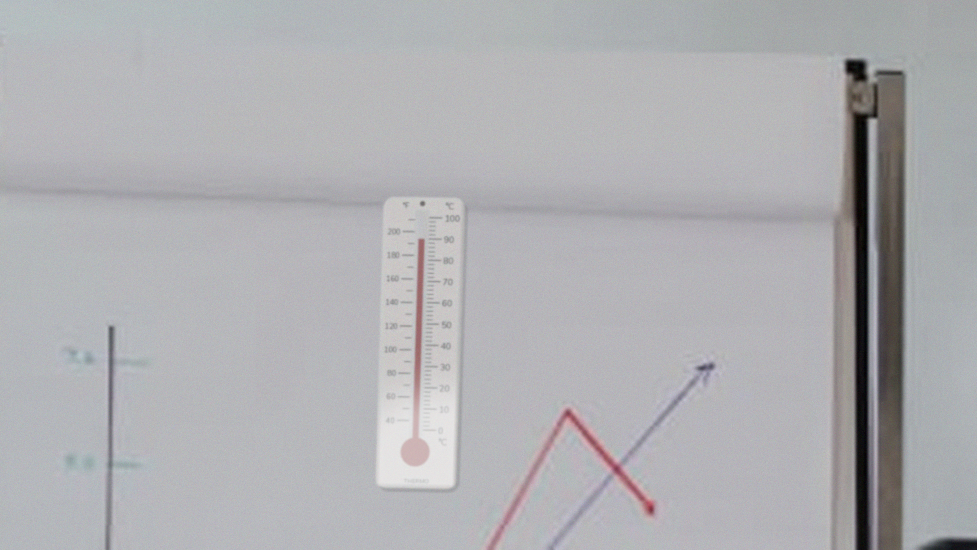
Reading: 90,°C
